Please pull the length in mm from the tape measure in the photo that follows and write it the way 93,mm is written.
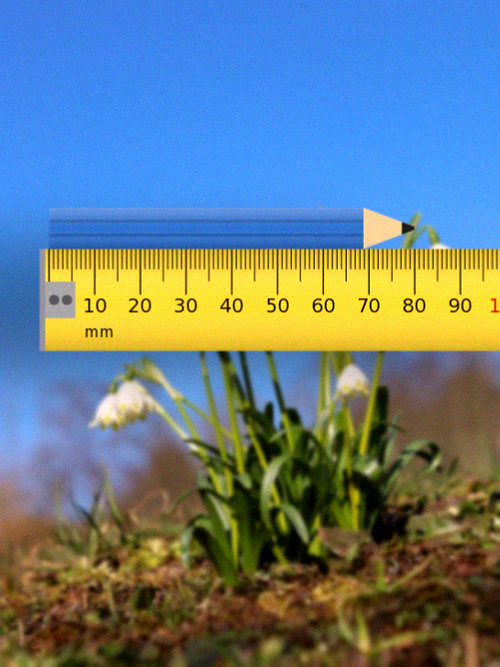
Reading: 80,mm
